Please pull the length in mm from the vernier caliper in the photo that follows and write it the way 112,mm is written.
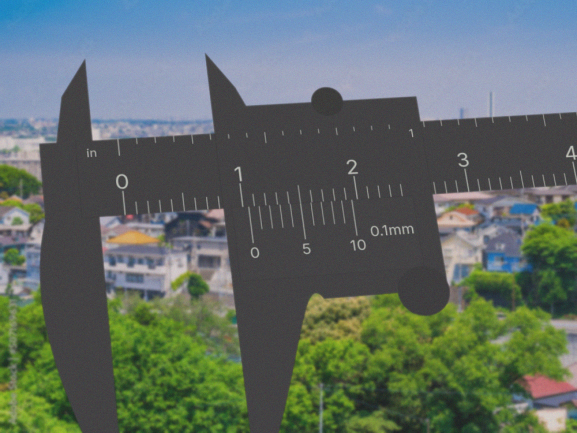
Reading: 10.5,mm
